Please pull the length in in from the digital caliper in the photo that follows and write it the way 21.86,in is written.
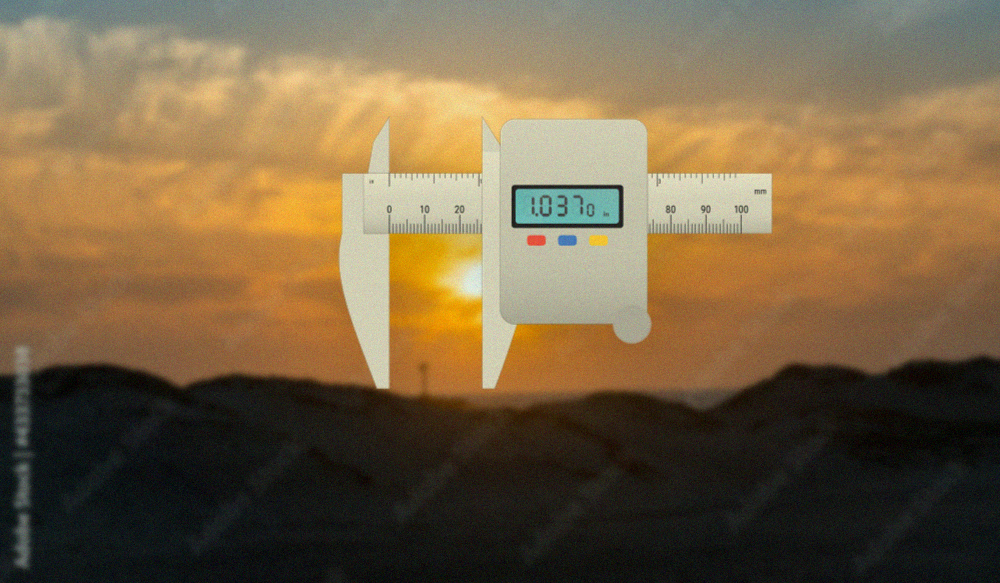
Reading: 1.0370,in
